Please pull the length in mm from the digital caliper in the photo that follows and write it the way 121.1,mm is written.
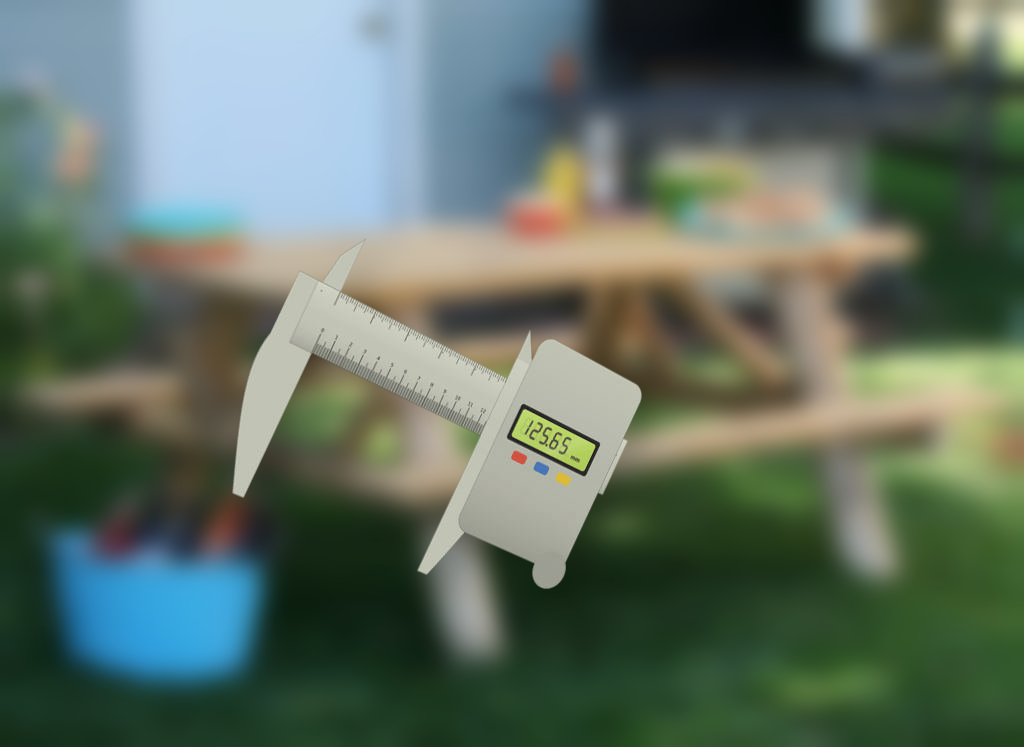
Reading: 125.65,mm
